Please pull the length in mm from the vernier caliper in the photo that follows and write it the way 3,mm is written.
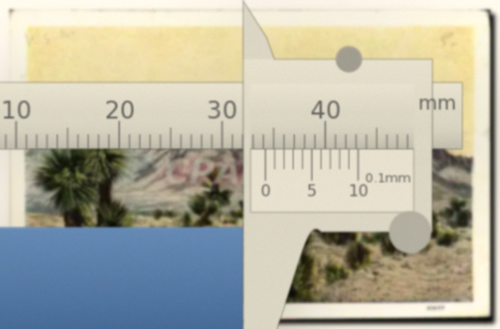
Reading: 34.2,mm
